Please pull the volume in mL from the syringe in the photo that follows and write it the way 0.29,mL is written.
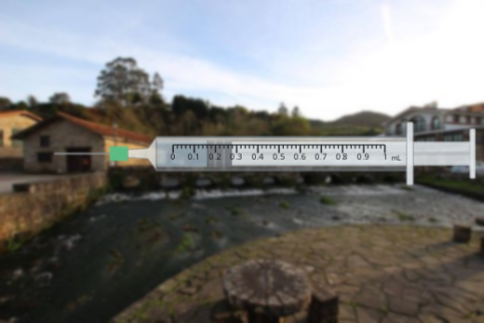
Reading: 0.16,mL
